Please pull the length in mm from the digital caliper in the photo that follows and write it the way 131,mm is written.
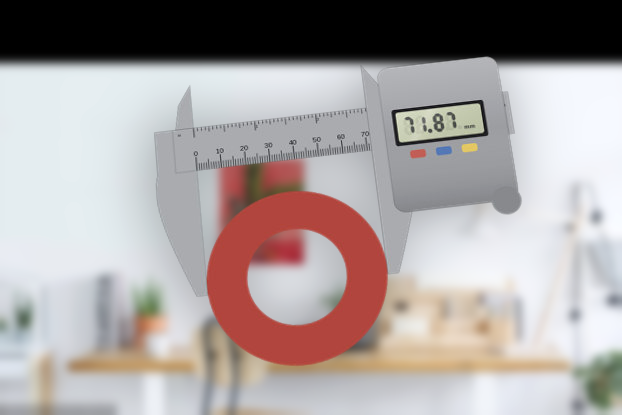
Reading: 71.87,mm
